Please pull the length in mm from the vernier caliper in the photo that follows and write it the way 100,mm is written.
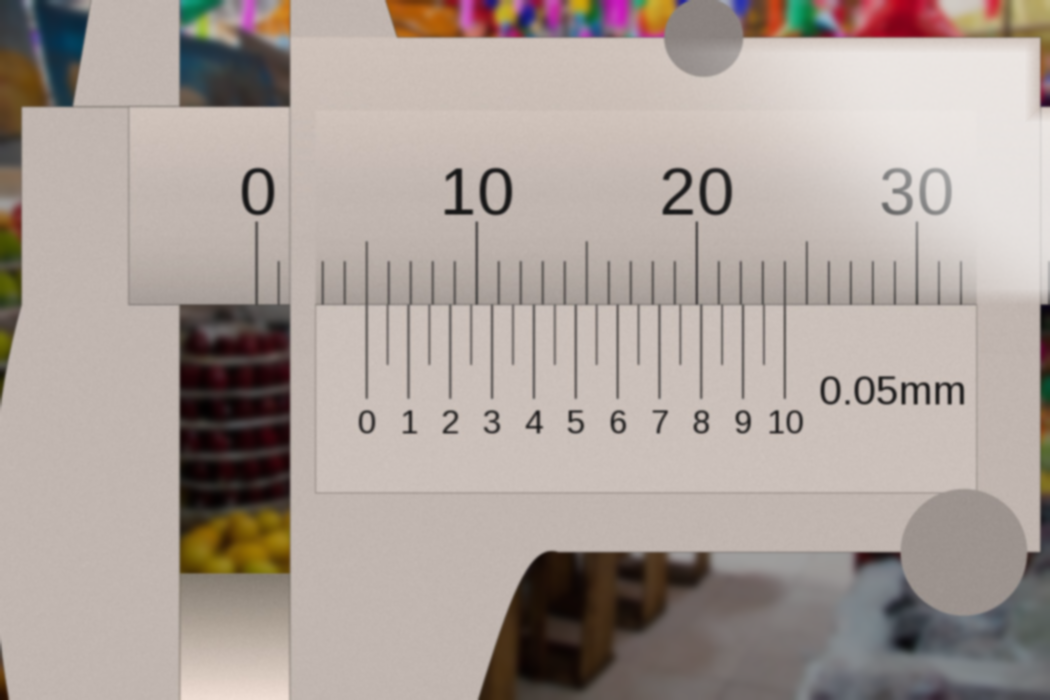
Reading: 5.0,mm
